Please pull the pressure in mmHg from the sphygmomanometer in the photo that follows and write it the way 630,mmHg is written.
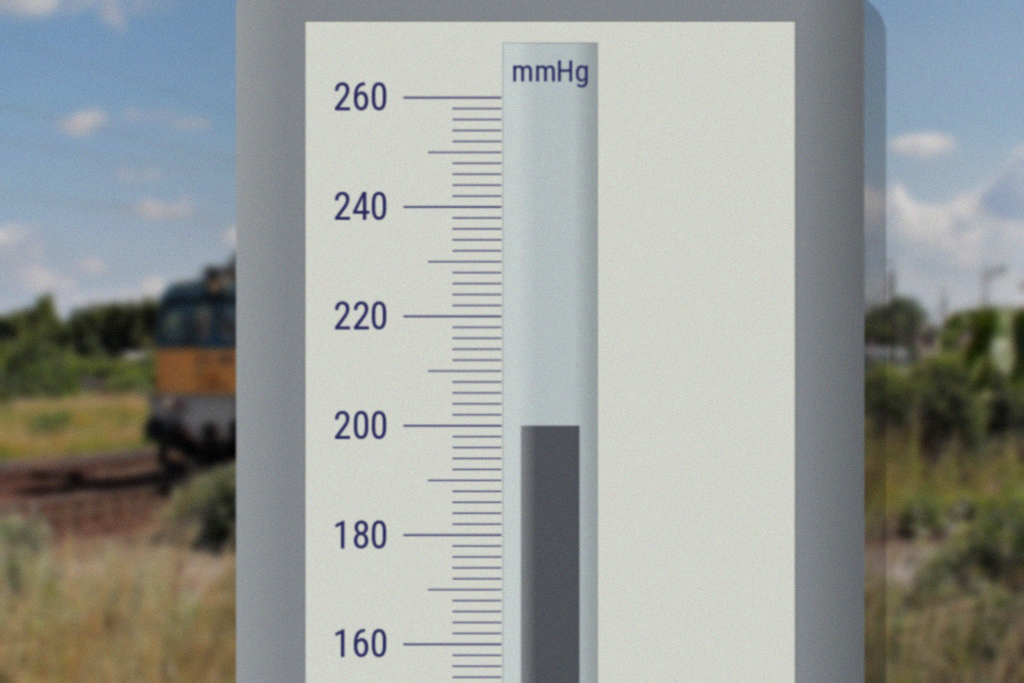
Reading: 200,mmHg
